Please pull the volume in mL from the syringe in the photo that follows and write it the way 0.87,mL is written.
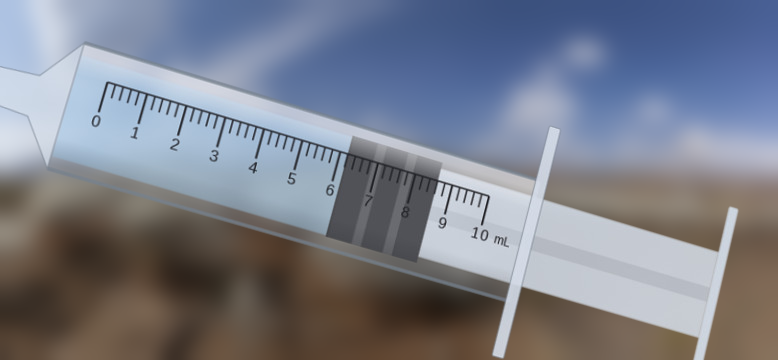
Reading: 6.2,mL
